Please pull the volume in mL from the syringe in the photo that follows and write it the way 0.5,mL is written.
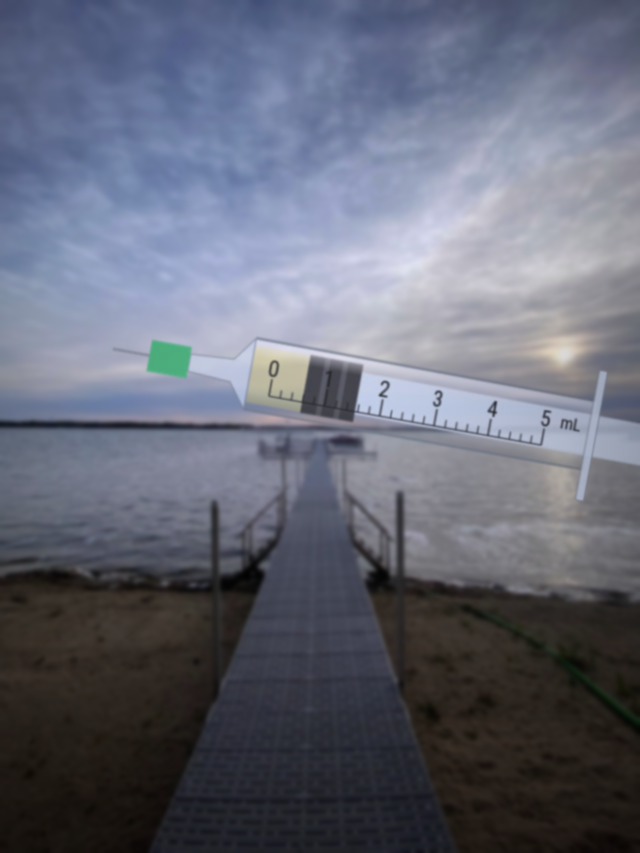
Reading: 0.6,mL
